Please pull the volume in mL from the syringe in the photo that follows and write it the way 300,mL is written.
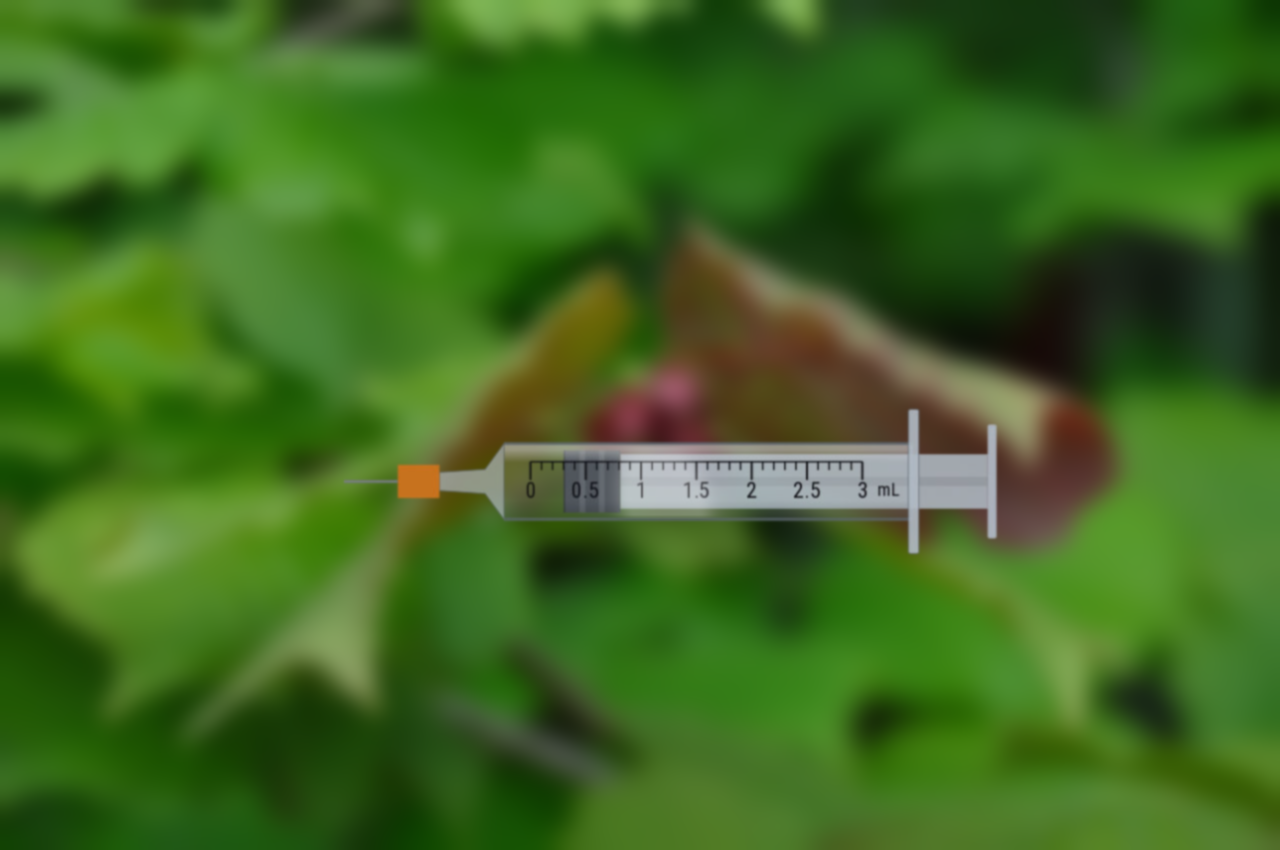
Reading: 0.3,mL
